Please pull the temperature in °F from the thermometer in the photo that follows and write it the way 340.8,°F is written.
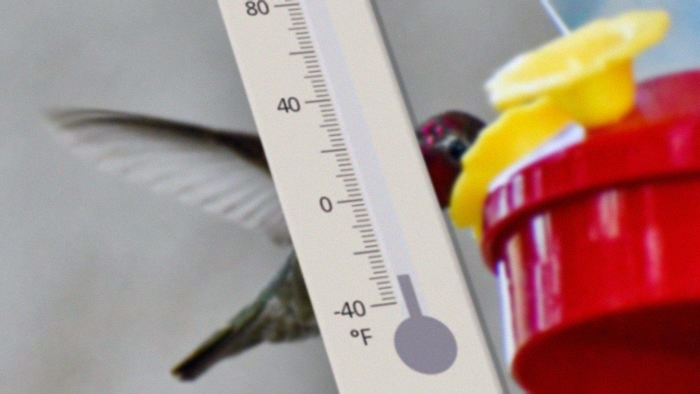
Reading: -30,°F
